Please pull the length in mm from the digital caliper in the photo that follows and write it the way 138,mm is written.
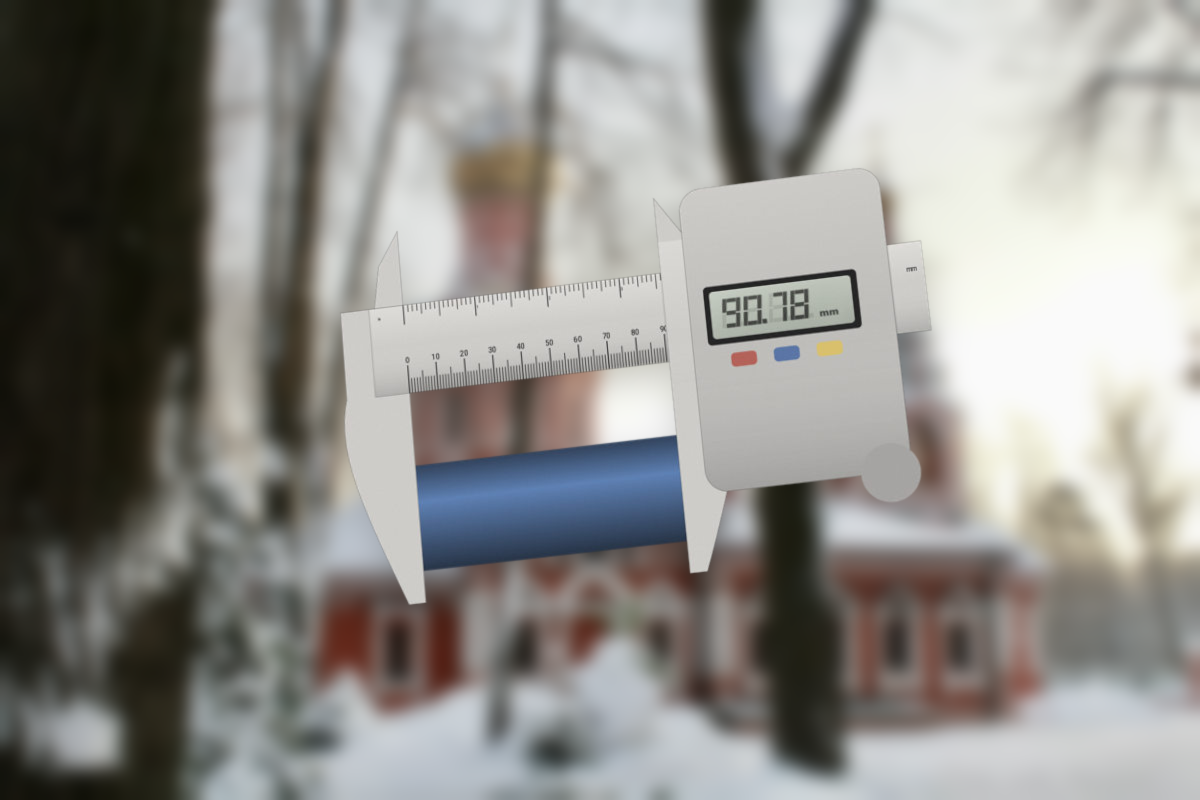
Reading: 90.78,mm
